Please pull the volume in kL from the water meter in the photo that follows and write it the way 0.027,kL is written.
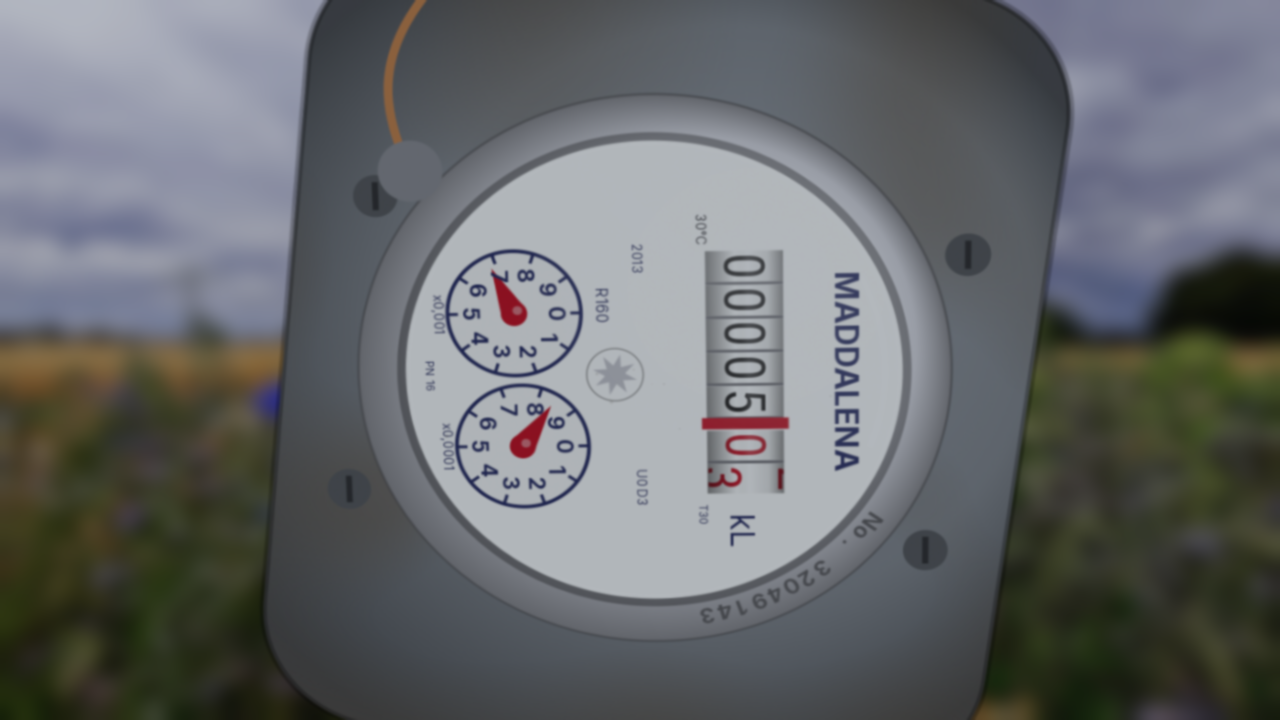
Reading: 5.0268,kL
